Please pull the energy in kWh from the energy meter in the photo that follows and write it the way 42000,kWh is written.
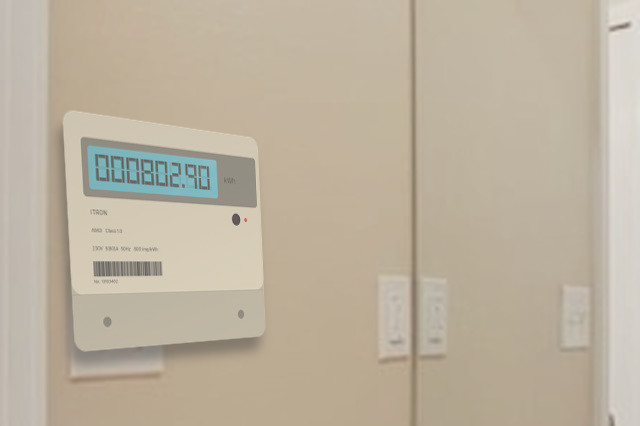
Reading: 802.90,kWh
